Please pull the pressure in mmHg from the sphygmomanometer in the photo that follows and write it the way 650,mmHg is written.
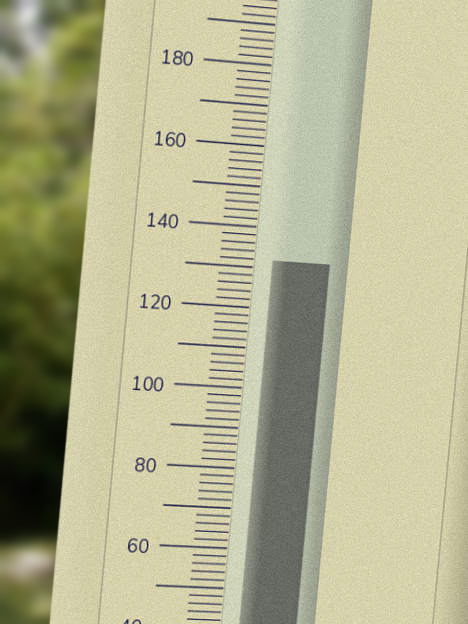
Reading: 132,mmHg
